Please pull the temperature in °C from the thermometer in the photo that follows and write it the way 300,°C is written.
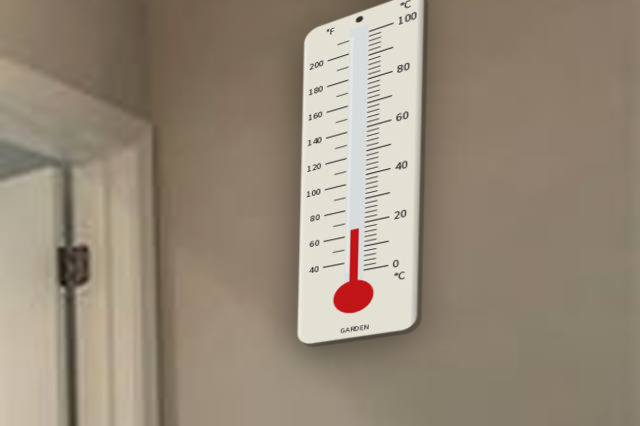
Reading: 18,°C
